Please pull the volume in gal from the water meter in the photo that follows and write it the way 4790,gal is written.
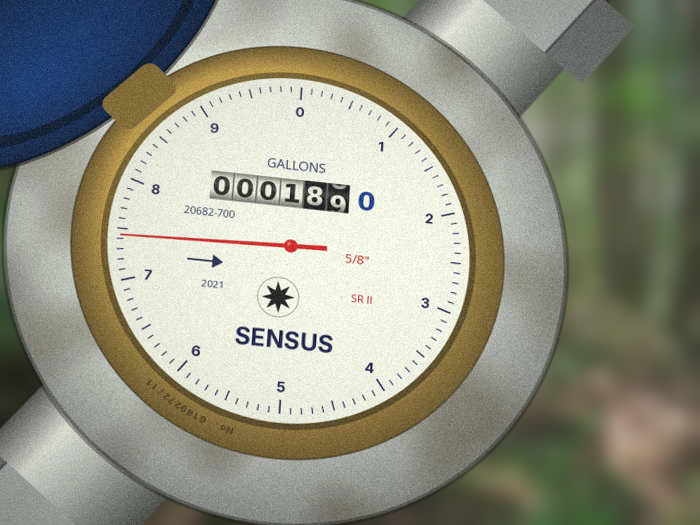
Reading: 1887.4,gal
